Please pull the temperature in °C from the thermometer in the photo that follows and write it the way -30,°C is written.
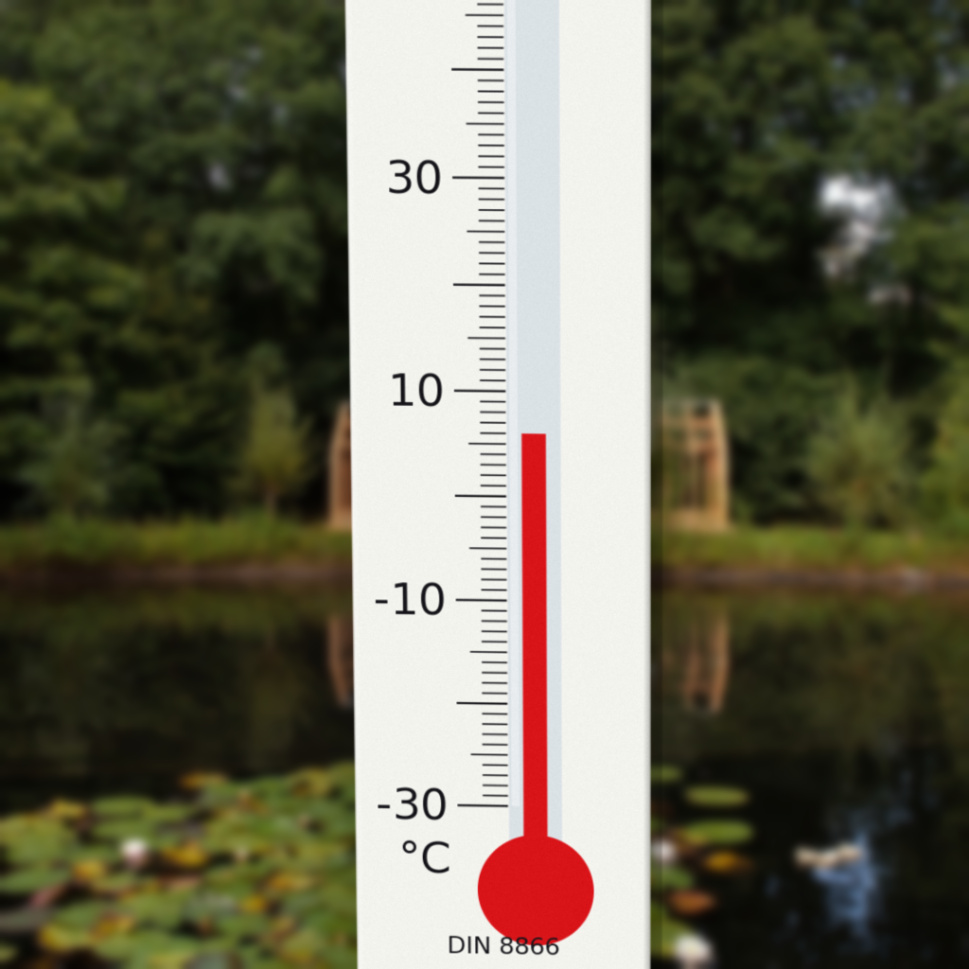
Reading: 6,°C
